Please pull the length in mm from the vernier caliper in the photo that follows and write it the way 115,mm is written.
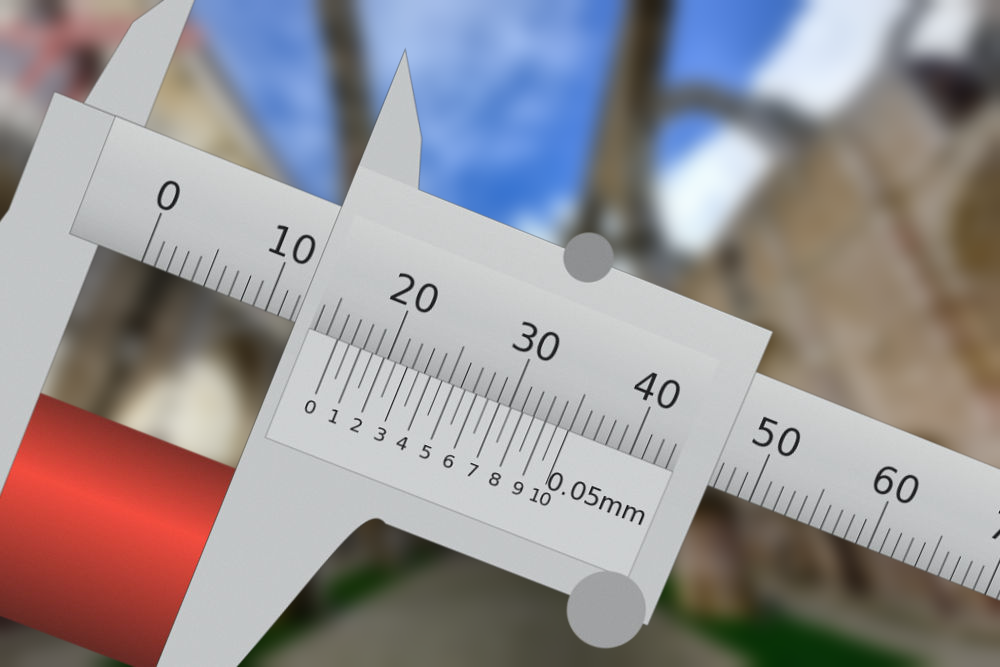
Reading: 15.9,mm
